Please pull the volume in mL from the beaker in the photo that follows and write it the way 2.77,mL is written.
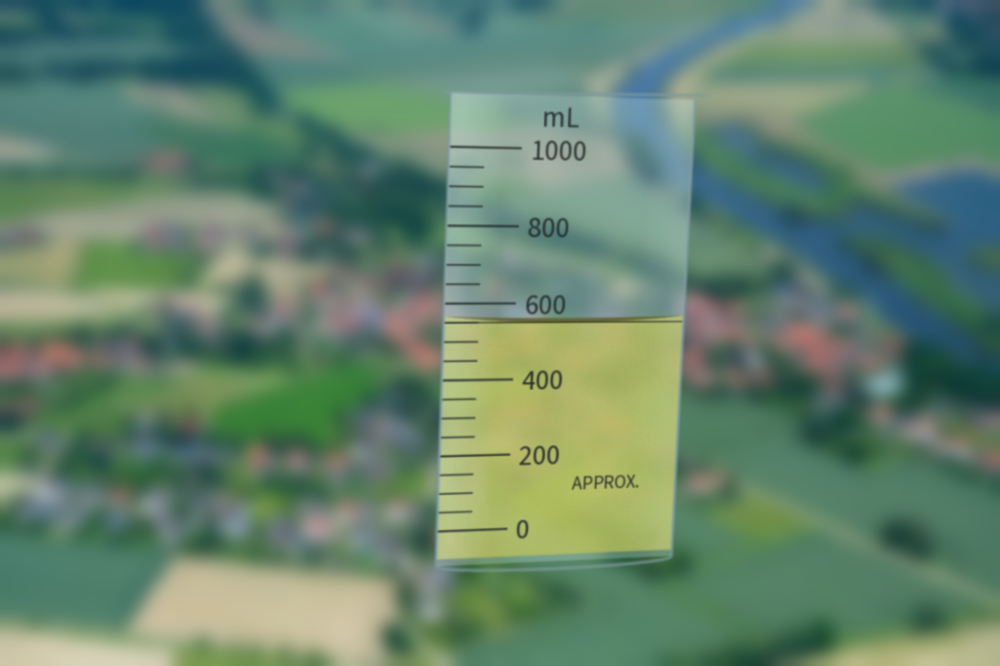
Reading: 550,mL
